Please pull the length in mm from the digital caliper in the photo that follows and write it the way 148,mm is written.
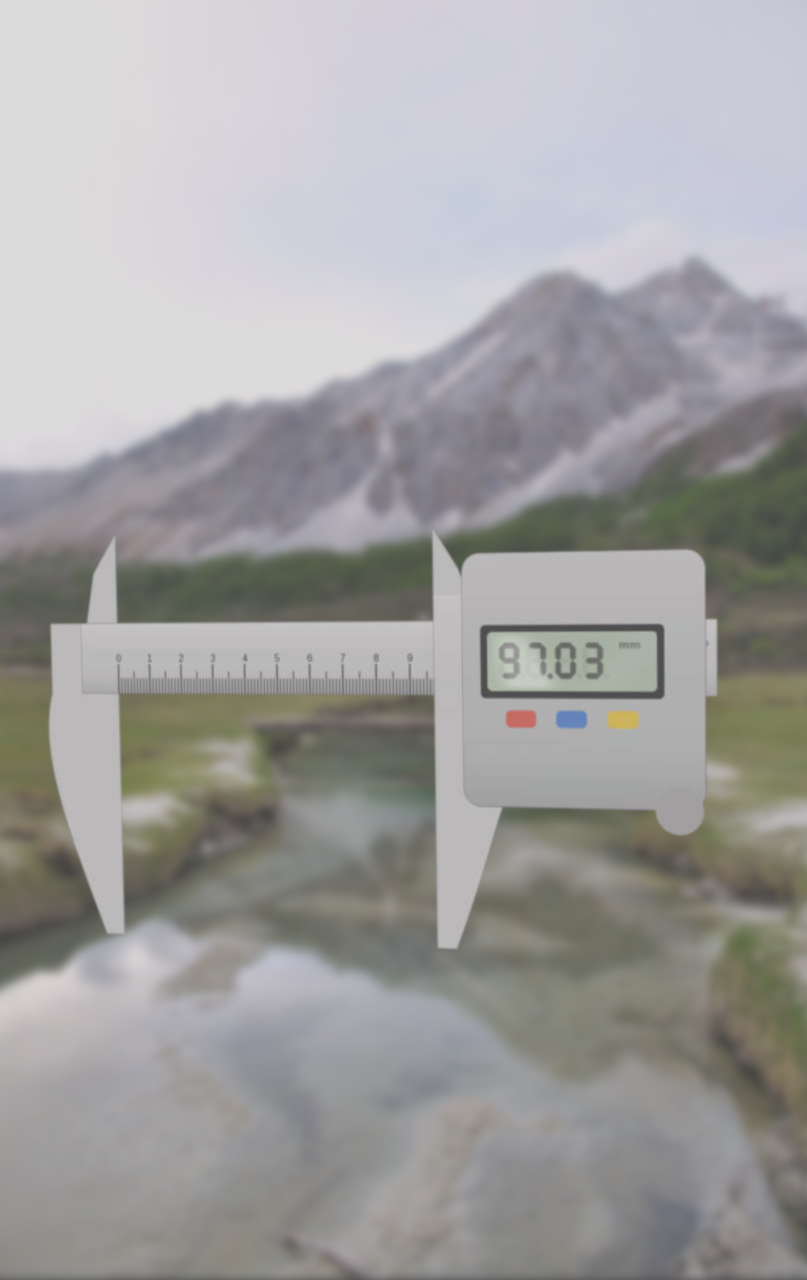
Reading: 97.03,mm
